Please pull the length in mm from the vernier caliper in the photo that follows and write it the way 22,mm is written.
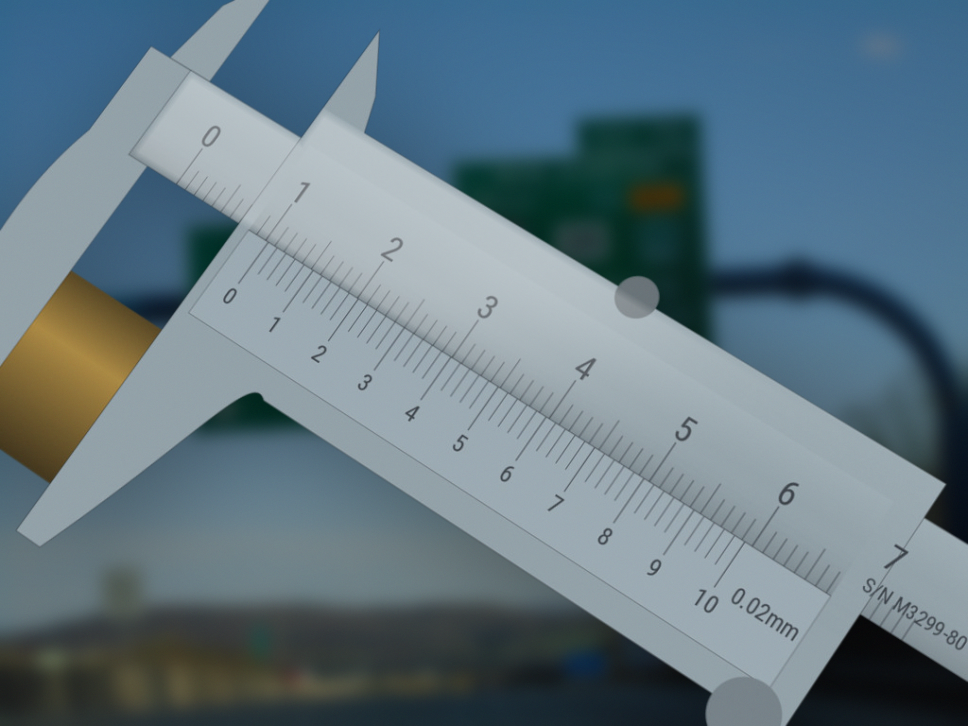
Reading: 10.3,mm
